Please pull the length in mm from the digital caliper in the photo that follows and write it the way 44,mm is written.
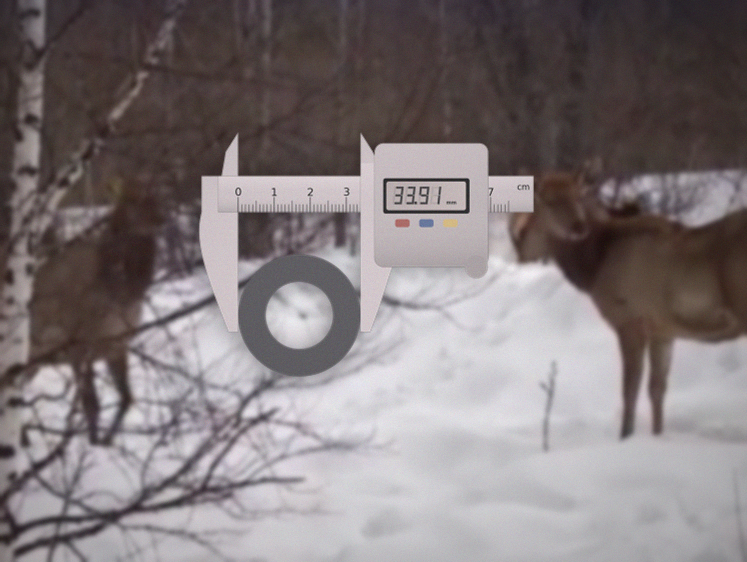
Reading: 33.91,mm
